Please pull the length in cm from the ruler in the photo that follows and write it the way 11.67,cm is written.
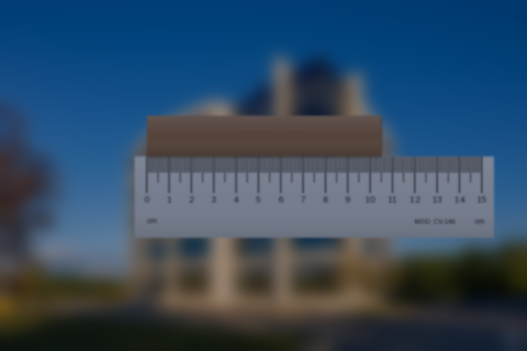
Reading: 10.5,cm
